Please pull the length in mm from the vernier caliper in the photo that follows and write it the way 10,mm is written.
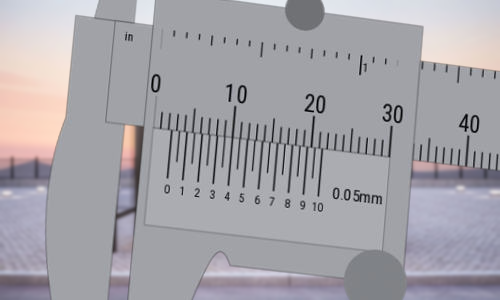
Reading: 2.4,mm
